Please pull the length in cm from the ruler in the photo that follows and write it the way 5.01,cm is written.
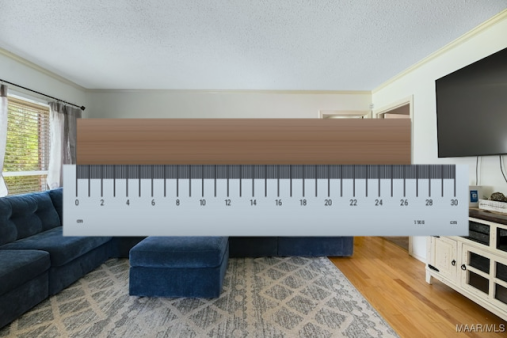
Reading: 26.5,cm
